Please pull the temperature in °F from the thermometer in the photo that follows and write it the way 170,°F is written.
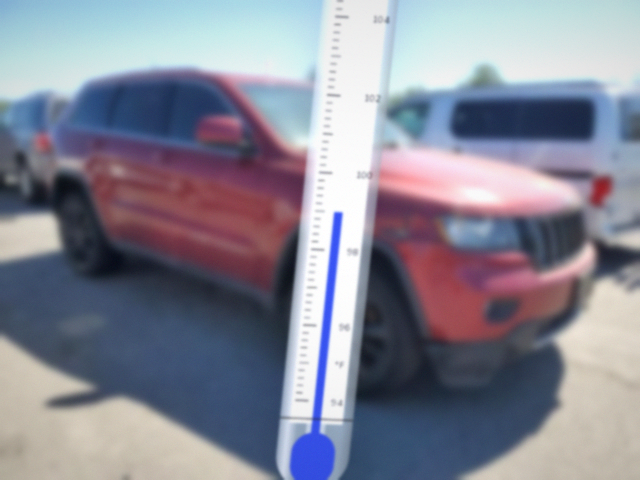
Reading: 99,°F
